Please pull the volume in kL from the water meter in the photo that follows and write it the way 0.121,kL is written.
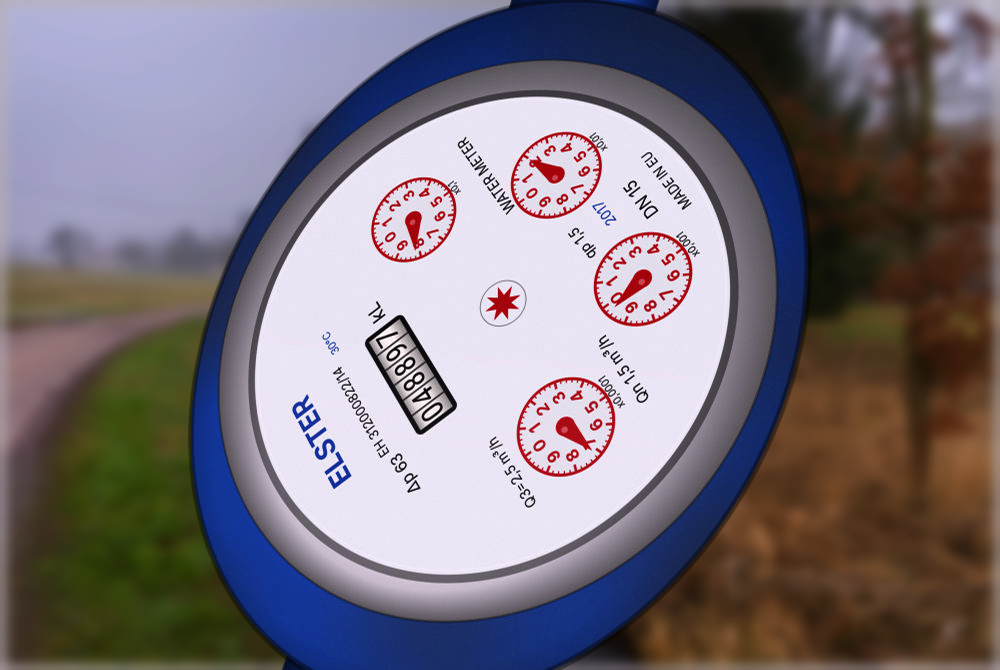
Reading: 48897.8197,kL
